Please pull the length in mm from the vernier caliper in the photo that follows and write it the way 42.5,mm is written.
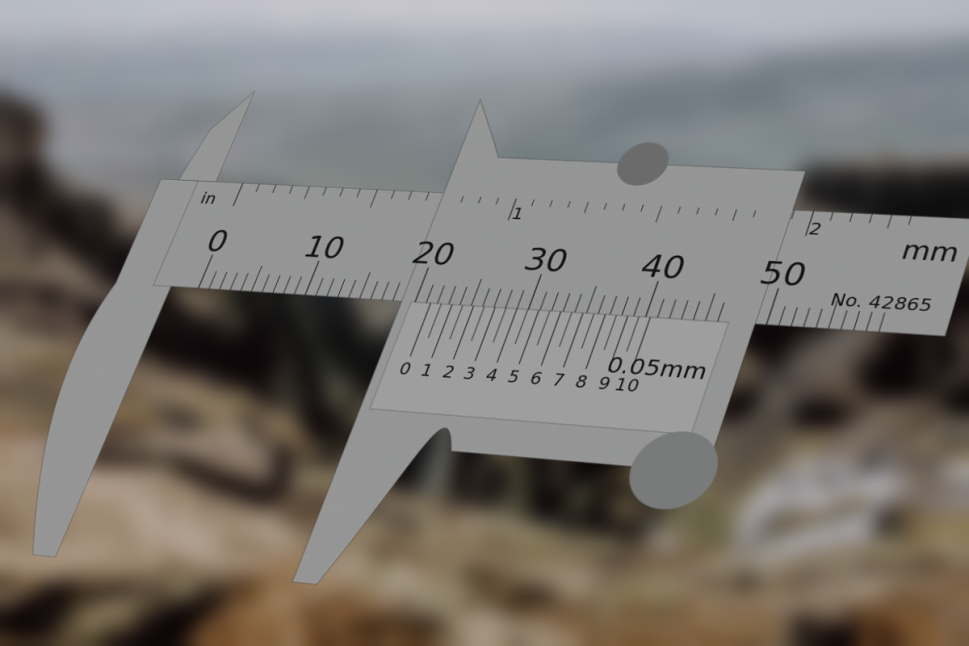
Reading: 21.4,mm
